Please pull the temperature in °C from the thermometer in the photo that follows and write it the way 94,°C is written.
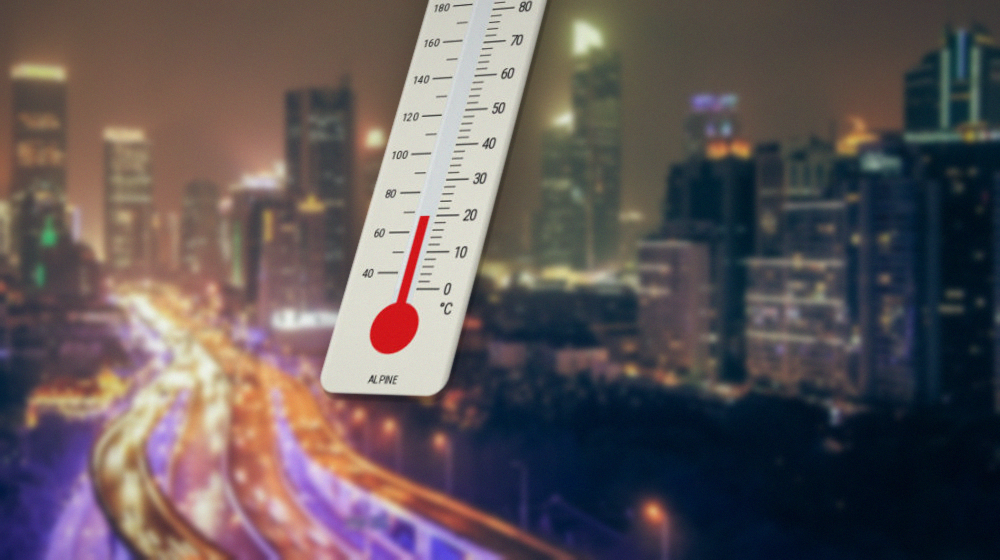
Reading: 20,°C
